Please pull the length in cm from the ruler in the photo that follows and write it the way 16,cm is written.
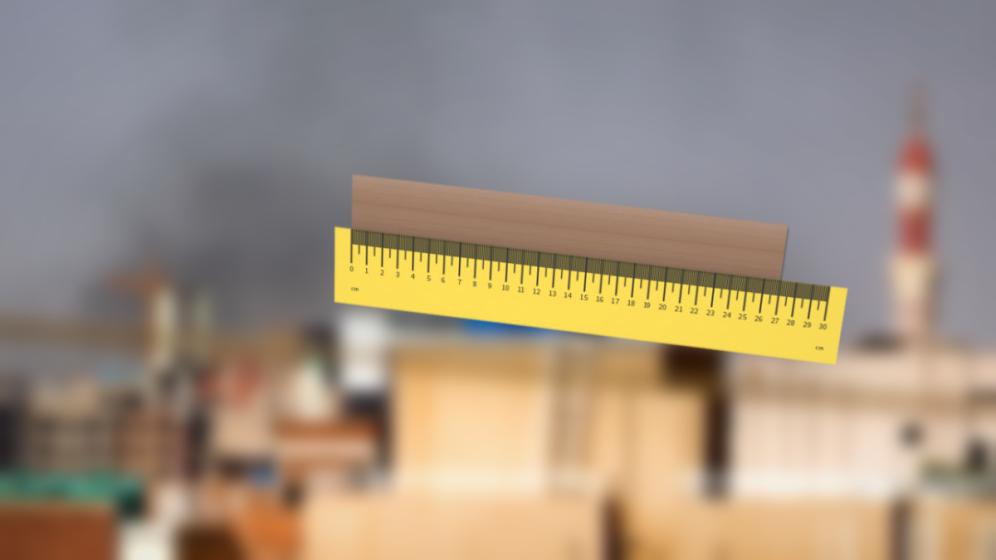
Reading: 27,cm
